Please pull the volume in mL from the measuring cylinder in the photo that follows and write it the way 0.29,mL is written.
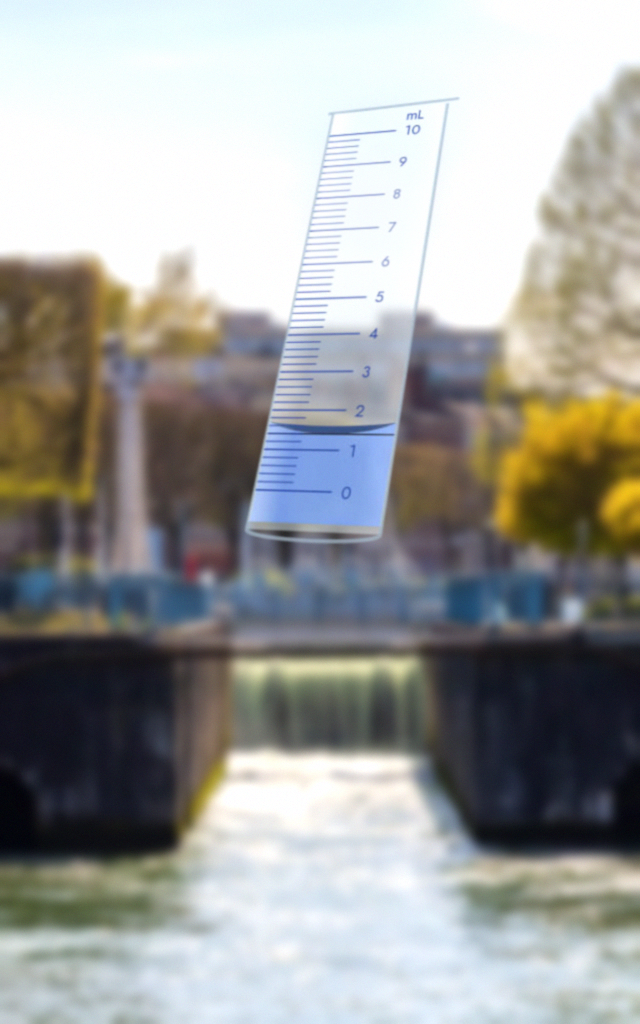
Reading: 1.4,mL
